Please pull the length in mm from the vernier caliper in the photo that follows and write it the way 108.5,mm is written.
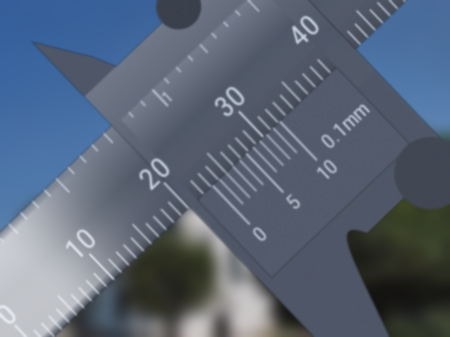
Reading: 23.2,mm
